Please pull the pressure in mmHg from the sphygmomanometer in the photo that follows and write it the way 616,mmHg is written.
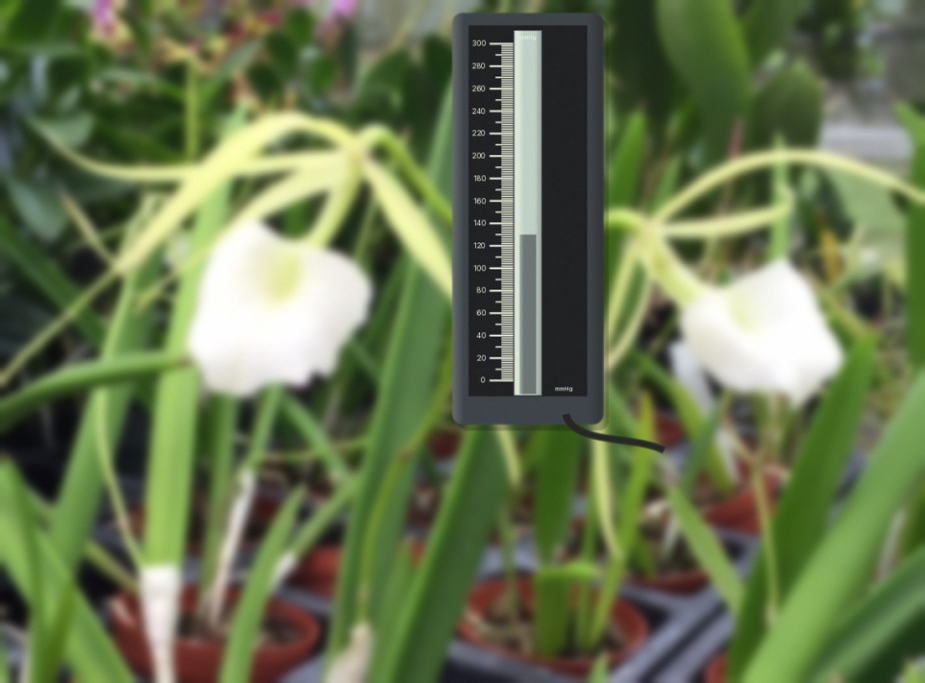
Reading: 130,mmHg
